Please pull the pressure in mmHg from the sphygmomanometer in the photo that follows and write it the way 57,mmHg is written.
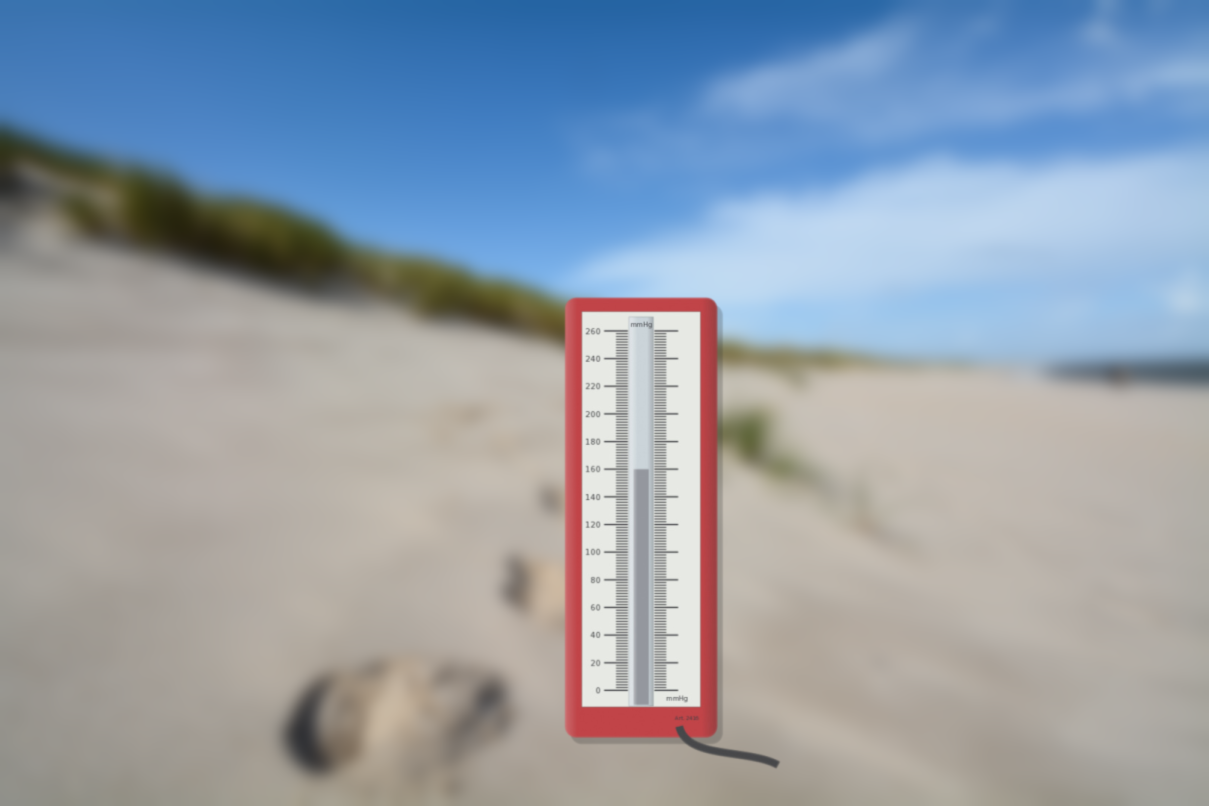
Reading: 160,mmHg
